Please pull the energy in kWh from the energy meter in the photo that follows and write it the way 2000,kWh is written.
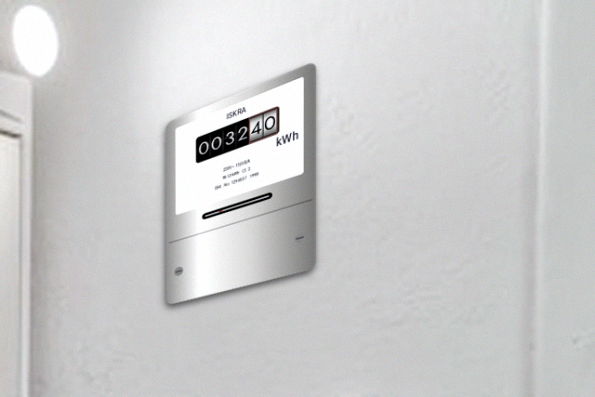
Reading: 32.40,kWh
